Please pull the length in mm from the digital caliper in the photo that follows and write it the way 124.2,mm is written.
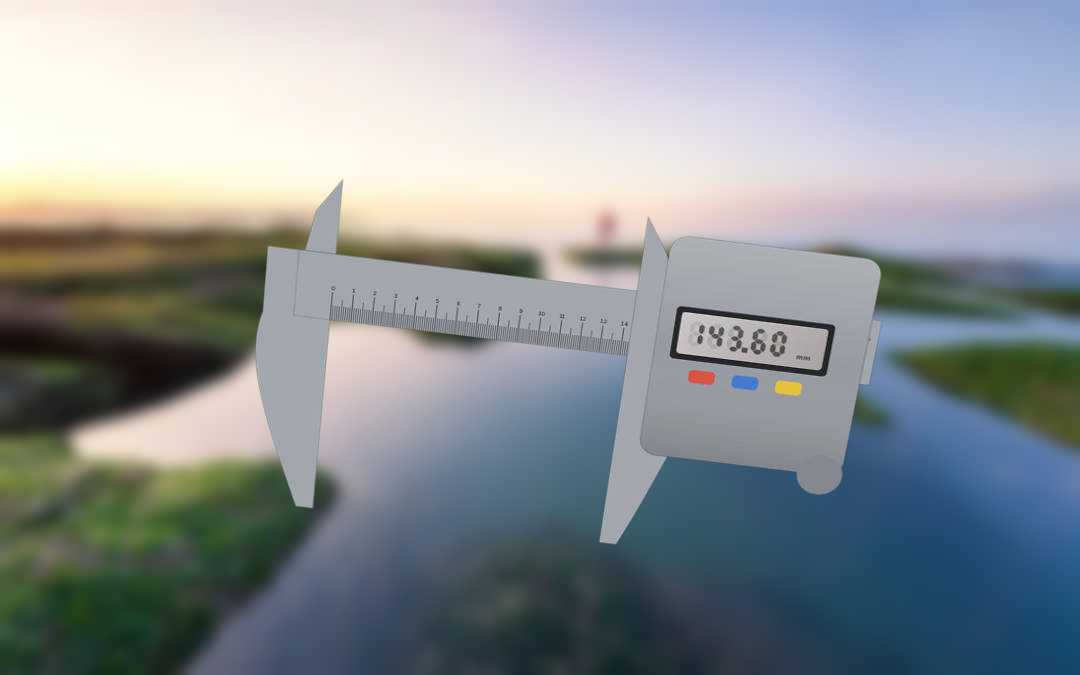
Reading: 143.60,mm
